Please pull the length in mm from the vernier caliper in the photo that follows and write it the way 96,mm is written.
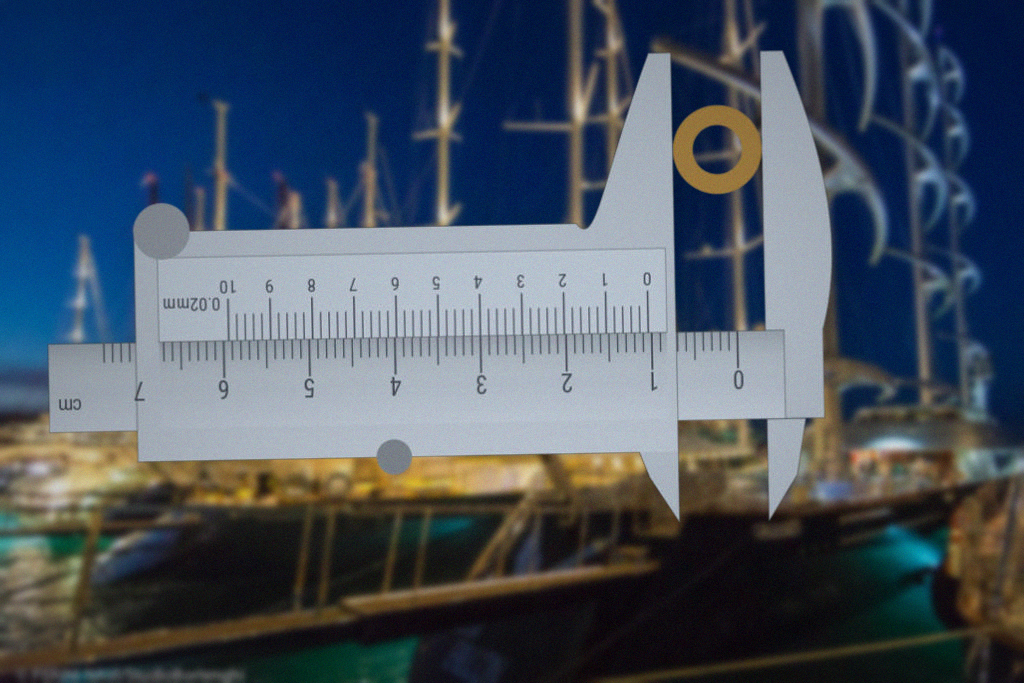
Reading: 10.4,mm
